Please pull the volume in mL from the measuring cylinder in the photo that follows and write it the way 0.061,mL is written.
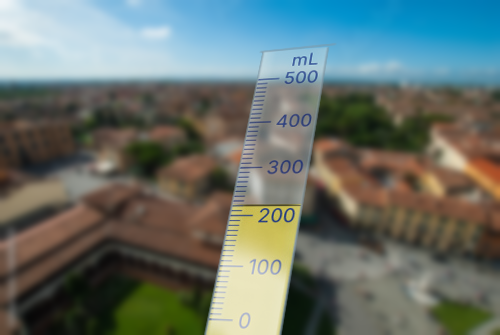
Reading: 220,mL
